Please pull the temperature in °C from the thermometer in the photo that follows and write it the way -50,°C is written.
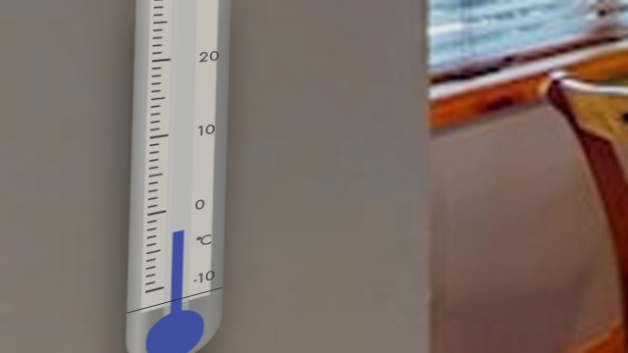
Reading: -3,°C
